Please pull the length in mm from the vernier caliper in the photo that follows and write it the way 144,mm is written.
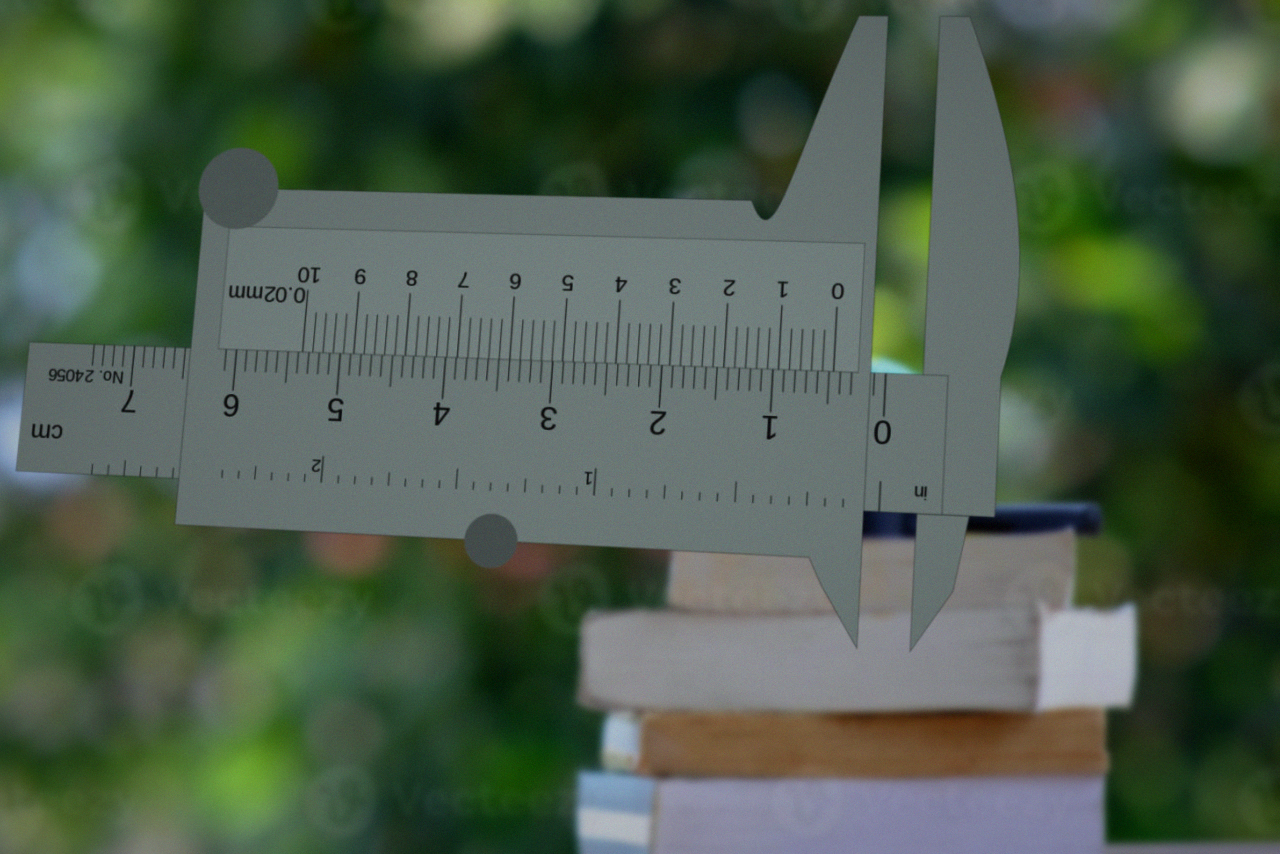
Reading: 4.6,mm
